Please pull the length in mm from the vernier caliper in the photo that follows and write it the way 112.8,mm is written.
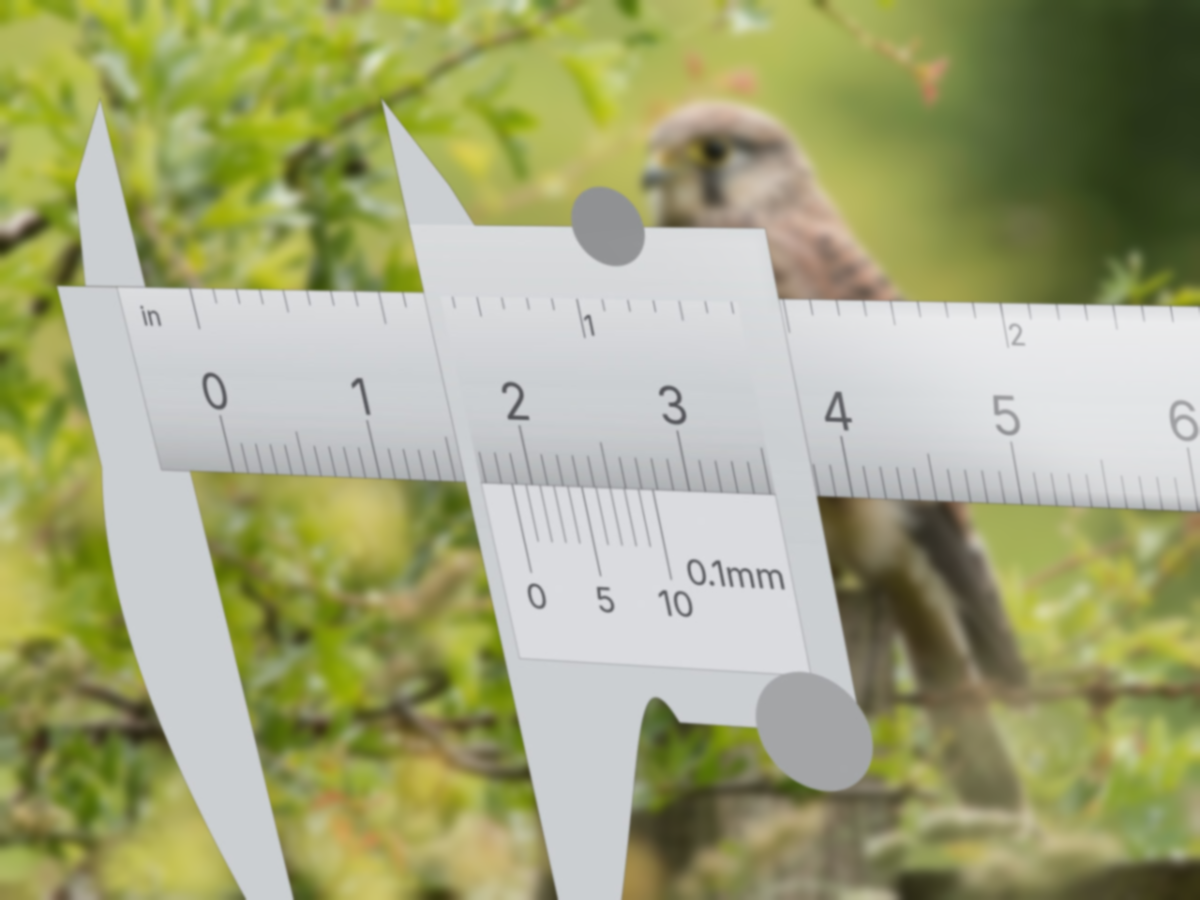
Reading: 18.7,mm
